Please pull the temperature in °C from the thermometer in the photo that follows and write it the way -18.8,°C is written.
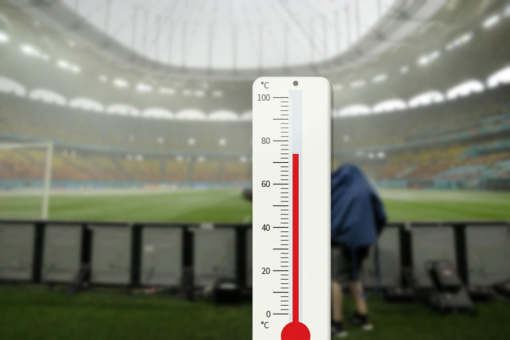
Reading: 74,°C
